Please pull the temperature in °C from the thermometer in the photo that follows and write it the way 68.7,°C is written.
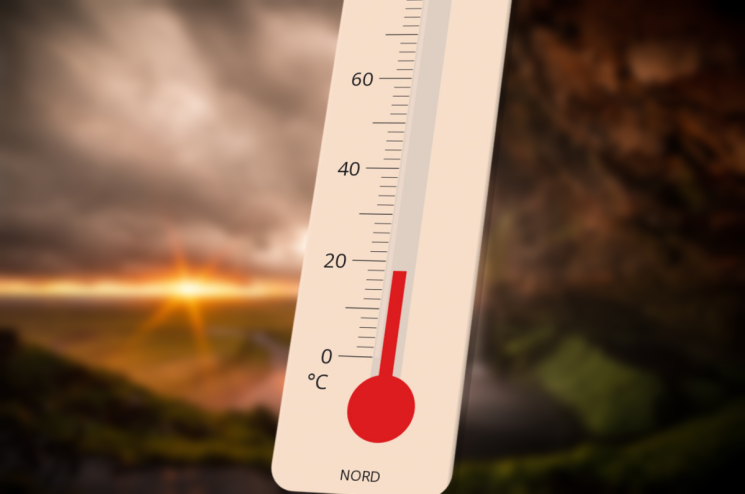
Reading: 18,°C
